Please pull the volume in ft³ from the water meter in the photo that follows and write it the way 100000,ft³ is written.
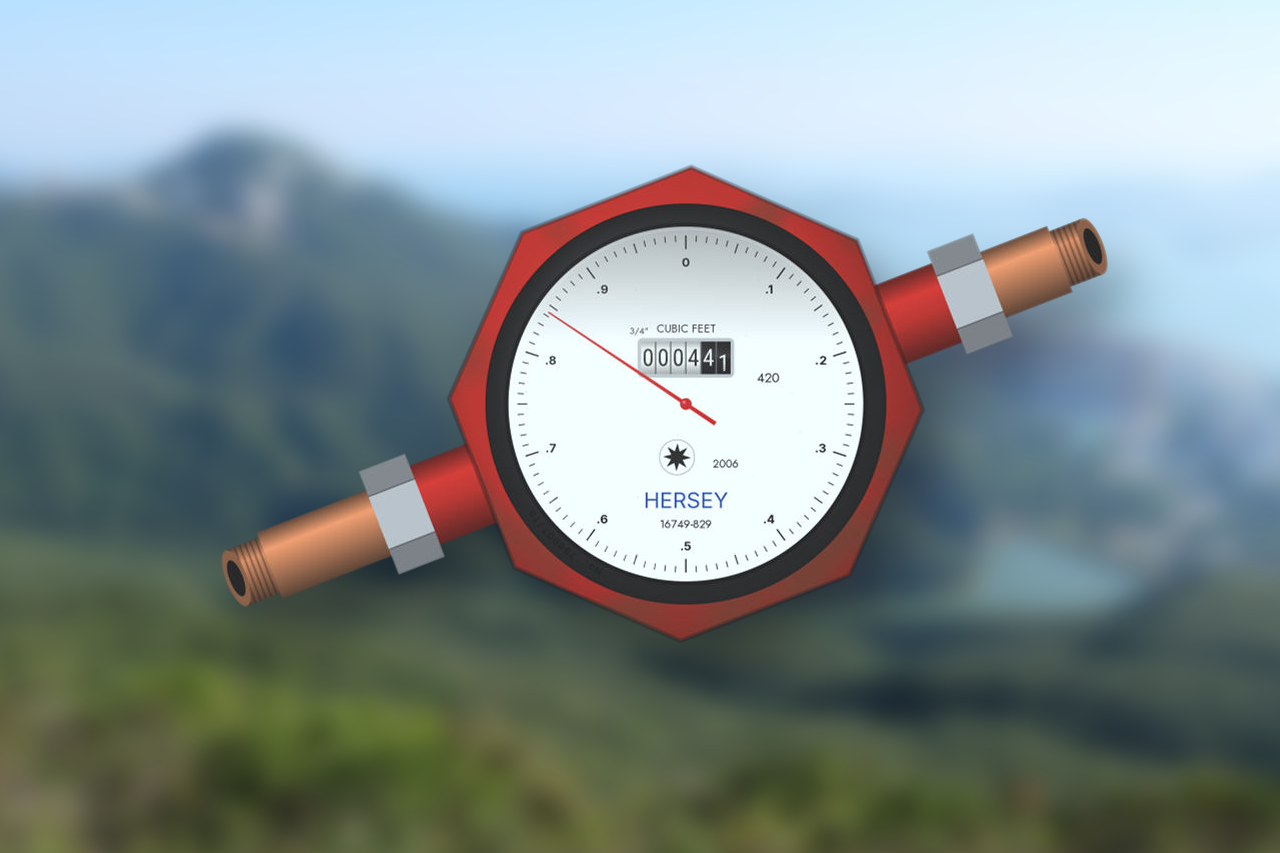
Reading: 440.84,ft³
